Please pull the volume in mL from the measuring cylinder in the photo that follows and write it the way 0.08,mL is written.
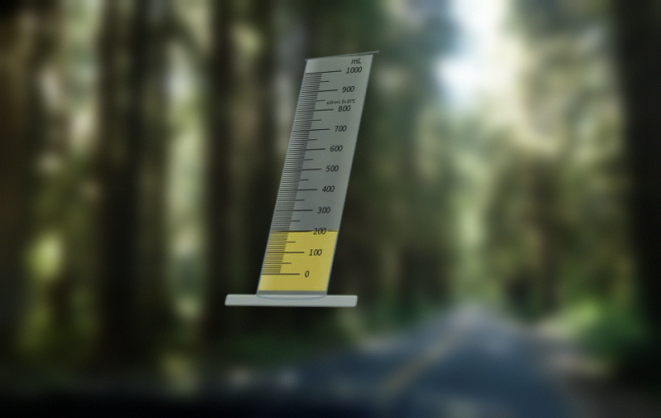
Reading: 200,mL
